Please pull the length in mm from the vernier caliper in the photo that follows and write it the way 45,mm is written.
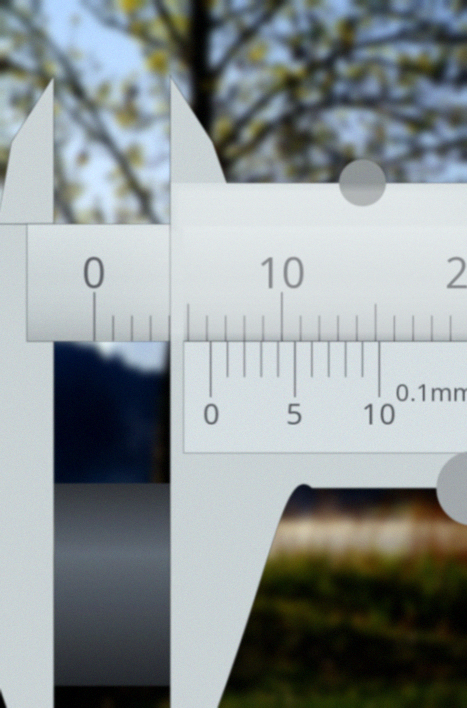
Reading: 6.2,mm
